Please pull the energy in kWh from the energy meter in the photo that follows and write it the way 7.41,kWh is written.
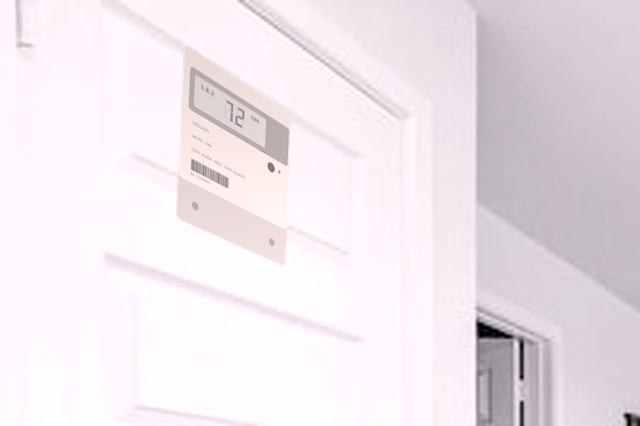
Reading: 72,kWh
